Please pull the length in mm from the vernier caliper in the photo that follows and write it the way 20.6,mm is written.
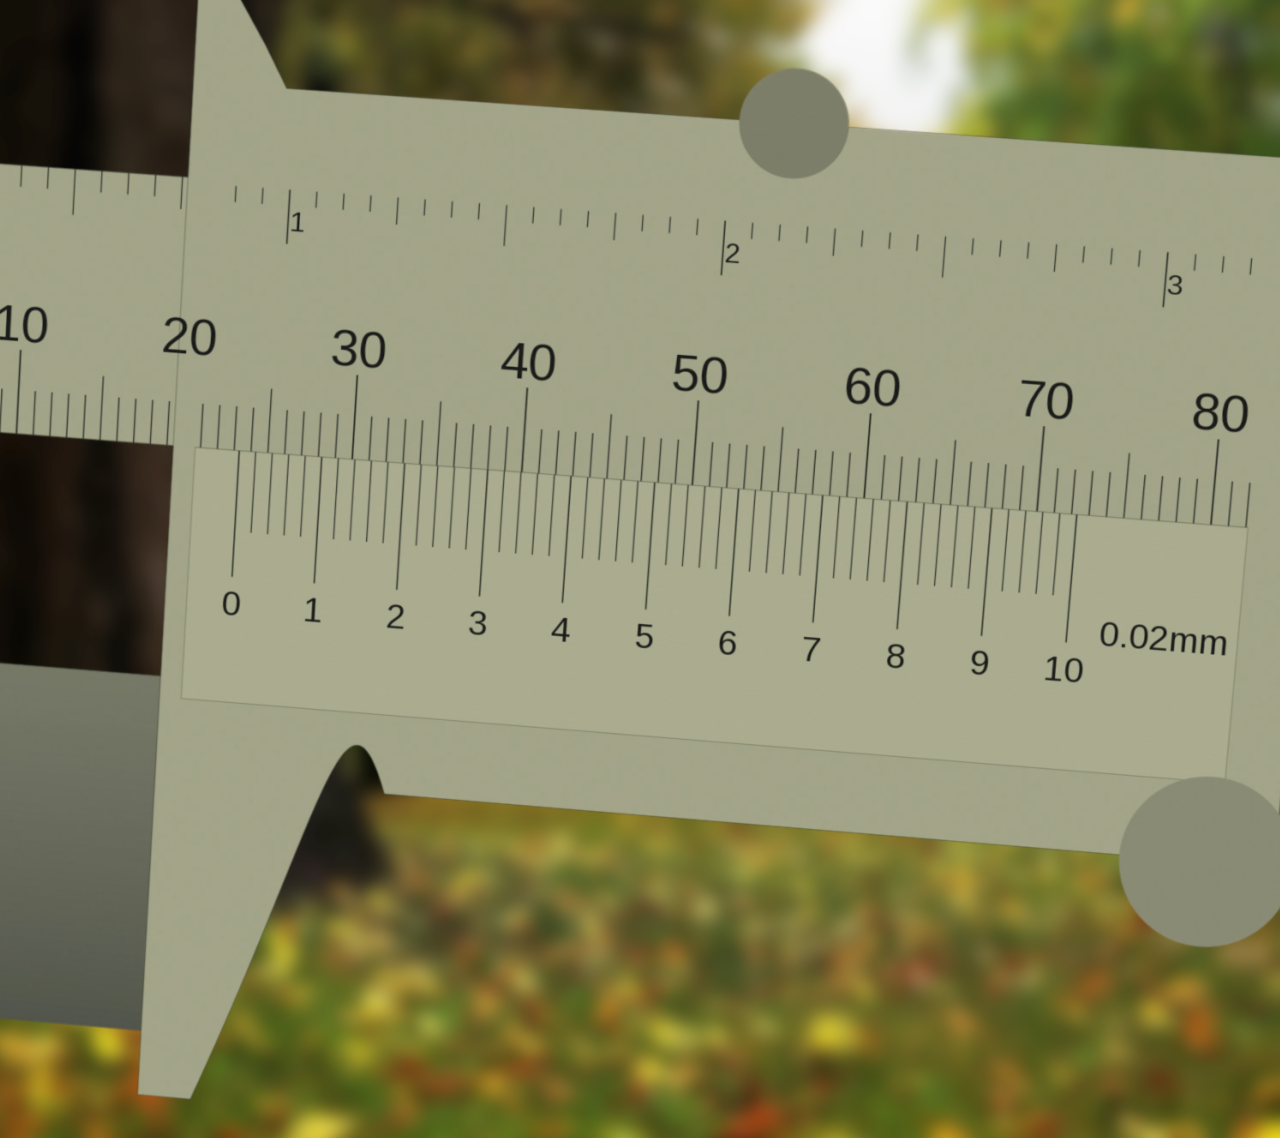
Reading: 23.3,mm
